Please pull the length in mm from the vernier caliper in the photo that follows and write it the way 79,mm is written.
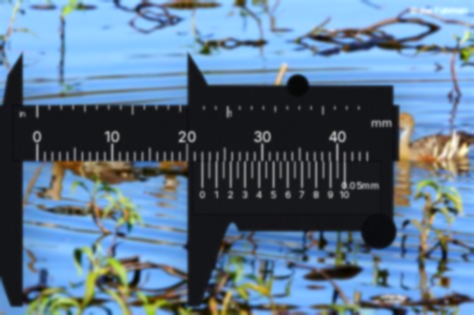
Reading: 22.0,mm
